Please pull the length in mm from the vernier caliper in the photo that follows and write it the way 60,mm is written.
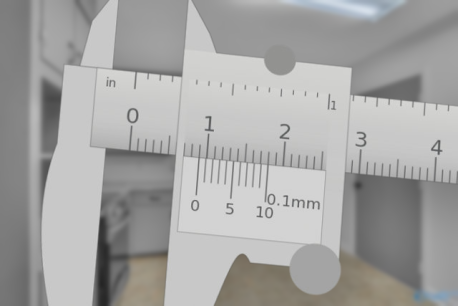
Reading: 9.0,mm
